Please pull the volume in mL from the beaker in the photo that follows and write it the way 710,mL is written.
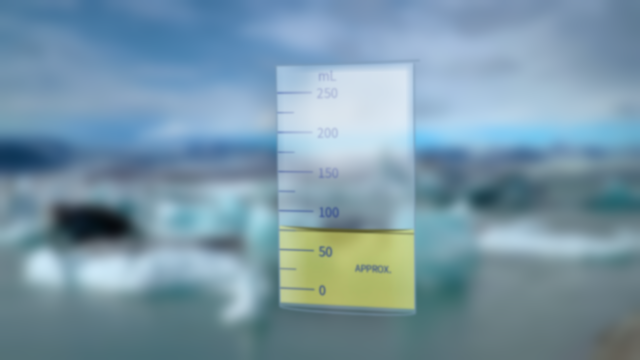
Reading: 75,mL
